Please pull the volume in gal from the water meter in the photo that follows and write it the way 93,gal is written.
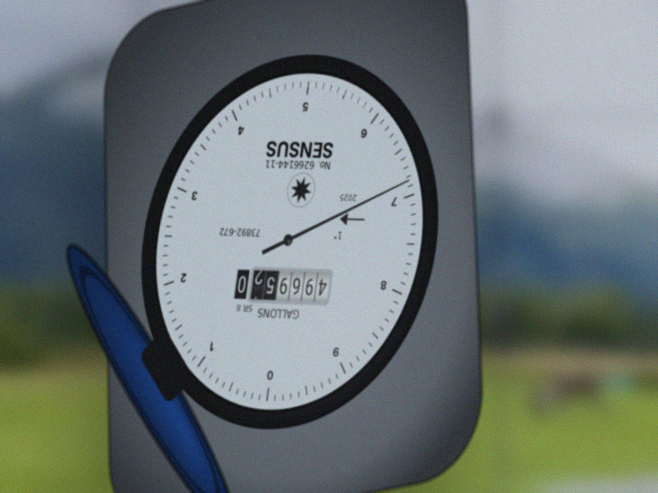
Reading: 4969516.8,gal
